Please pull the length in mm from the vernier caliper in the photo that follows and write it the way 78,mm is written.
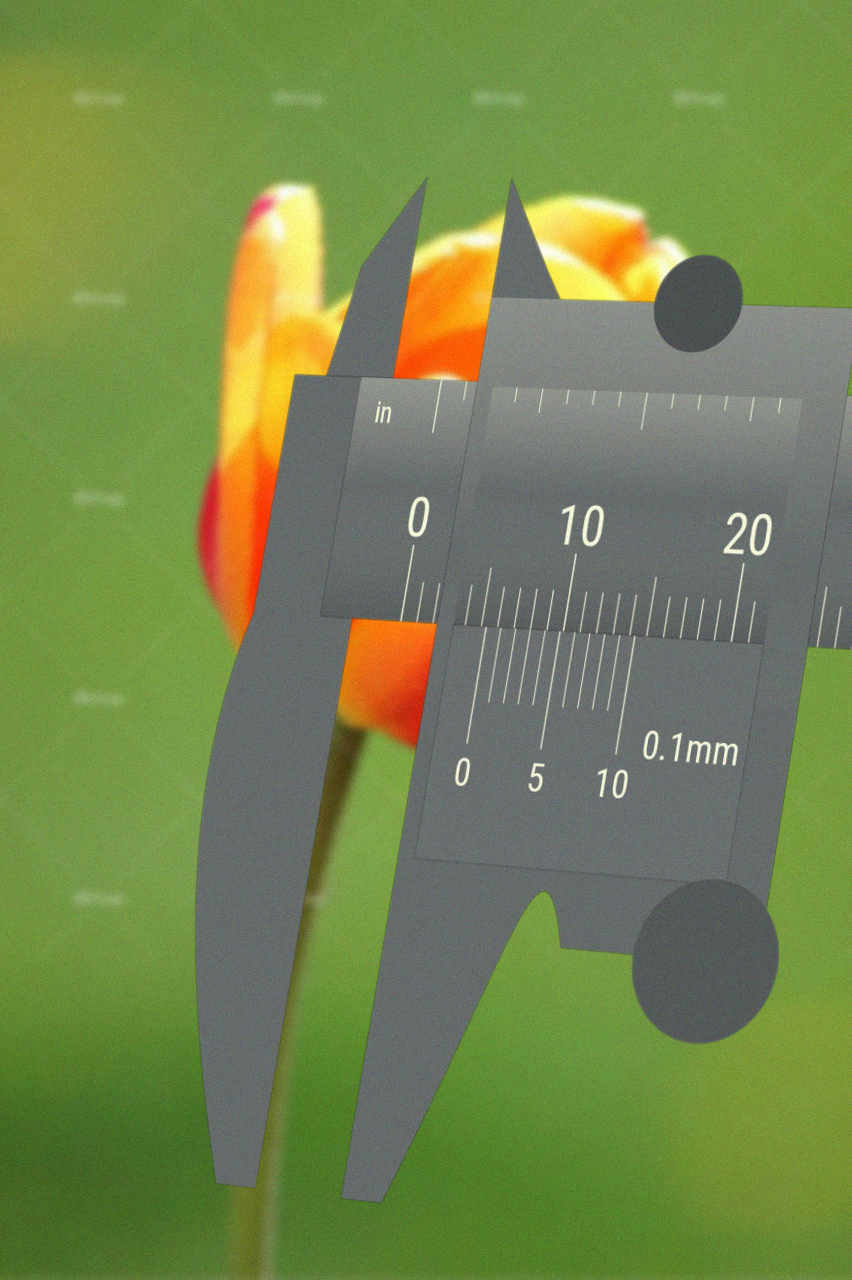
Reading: 5.3,mm
